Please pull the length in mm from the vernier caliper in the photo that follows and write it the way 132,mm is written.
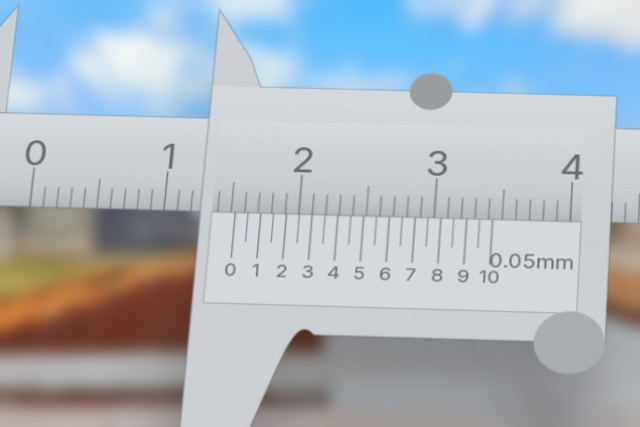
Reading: 15.3,mm
